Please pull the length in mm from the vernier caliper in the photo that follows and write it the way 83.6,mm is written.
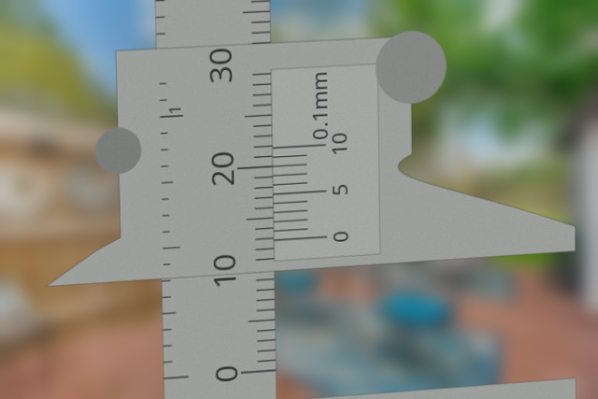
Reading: 12.8,mm
